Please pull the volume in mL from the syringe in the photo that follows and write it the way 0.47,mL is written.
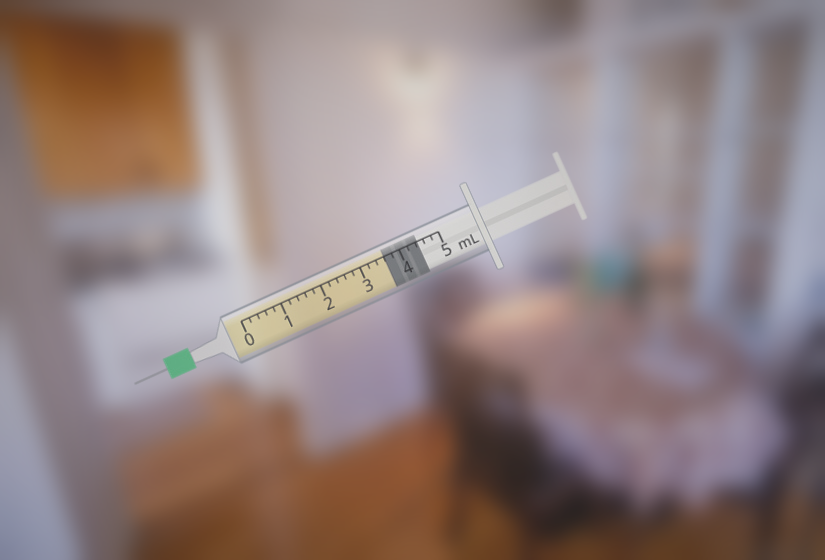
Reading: 3.6,mL
